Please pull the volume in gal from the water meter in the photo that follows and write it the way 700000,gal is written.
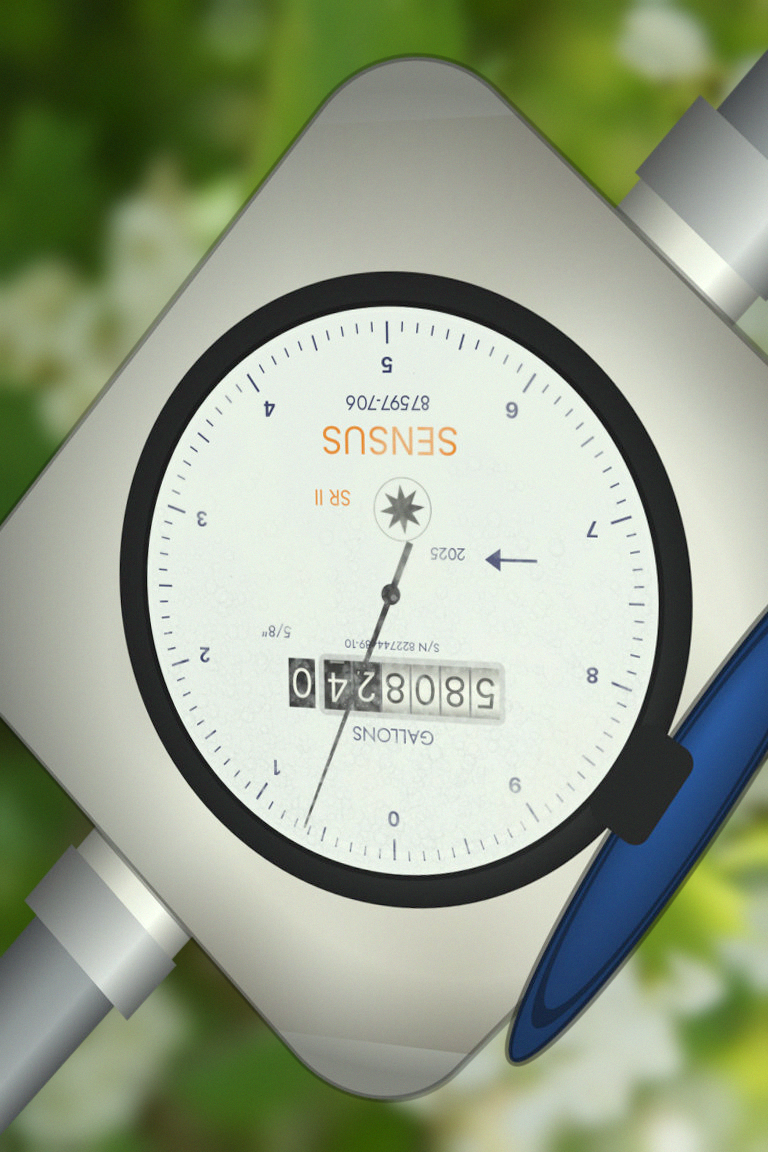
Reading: 5808240.6,gal
